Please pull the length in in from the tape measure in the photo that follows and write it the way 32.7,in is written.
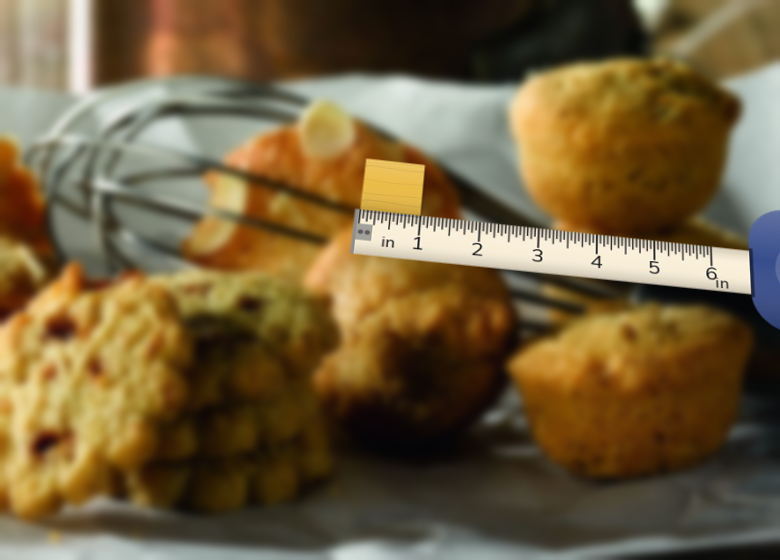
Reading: 1,in
